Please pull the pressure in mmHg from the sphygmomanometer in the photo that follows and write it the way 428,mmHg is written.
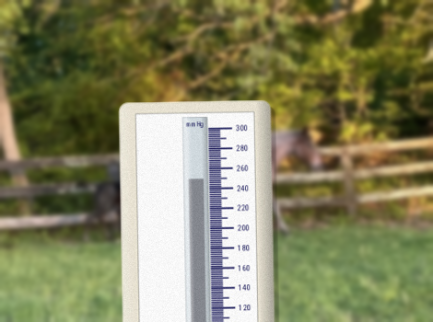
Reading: 250,mmHg
